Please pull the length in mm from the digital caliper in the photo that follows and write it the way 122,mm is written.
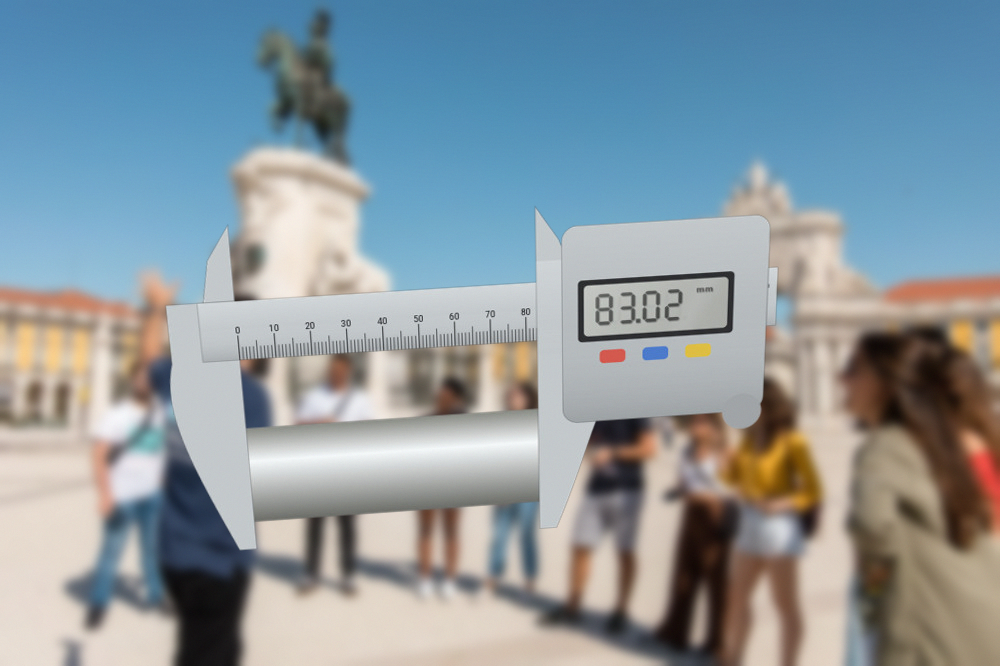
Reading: 83.02,mm
